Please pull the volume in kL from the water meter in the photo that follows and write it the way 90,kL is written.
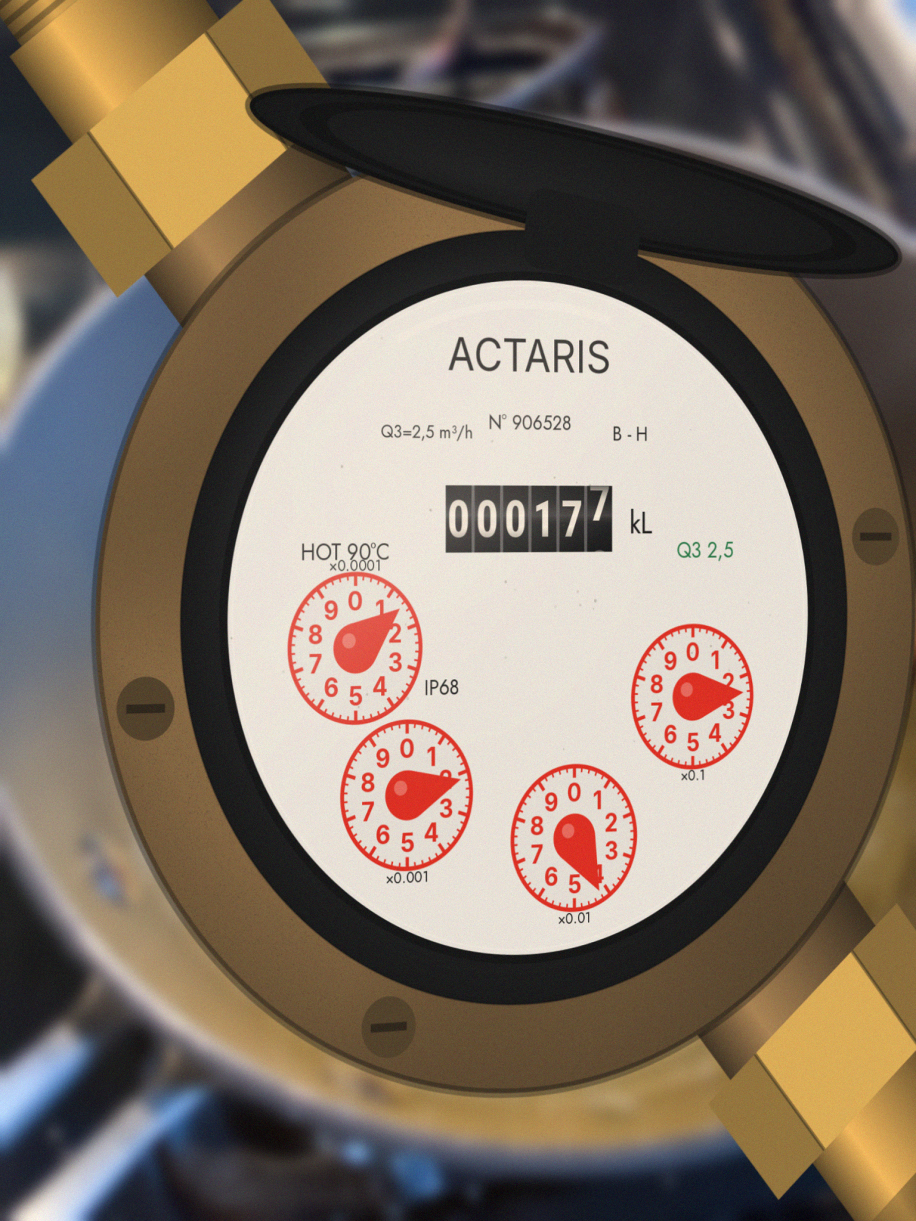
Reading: 177.2421,kL
